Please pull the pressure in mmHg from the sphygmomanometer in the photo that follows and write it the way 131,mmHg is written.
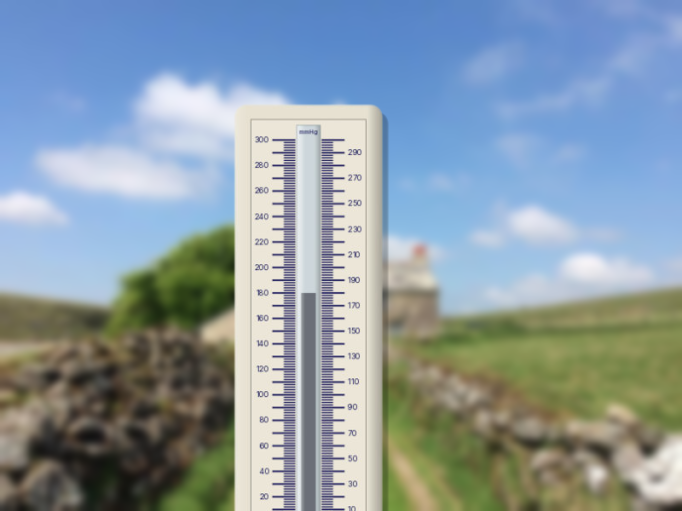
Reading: 180,mmHg
